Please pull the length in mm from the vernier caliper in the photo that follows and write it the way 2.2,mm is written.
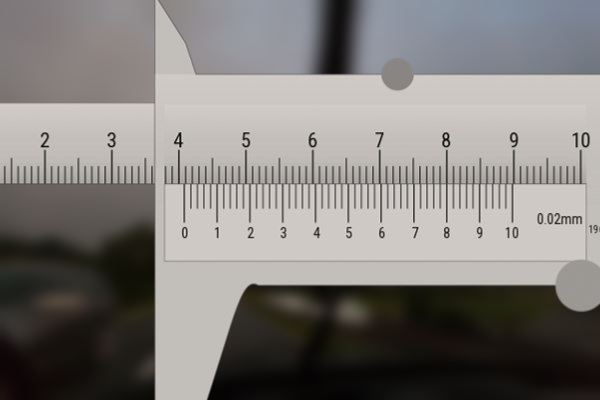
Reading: 40.8,mm
